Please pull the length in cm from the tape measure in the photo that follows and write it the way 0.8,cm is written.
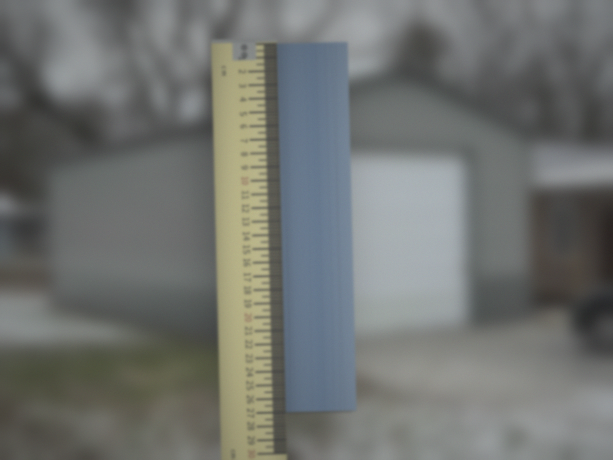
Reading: 27,cm
